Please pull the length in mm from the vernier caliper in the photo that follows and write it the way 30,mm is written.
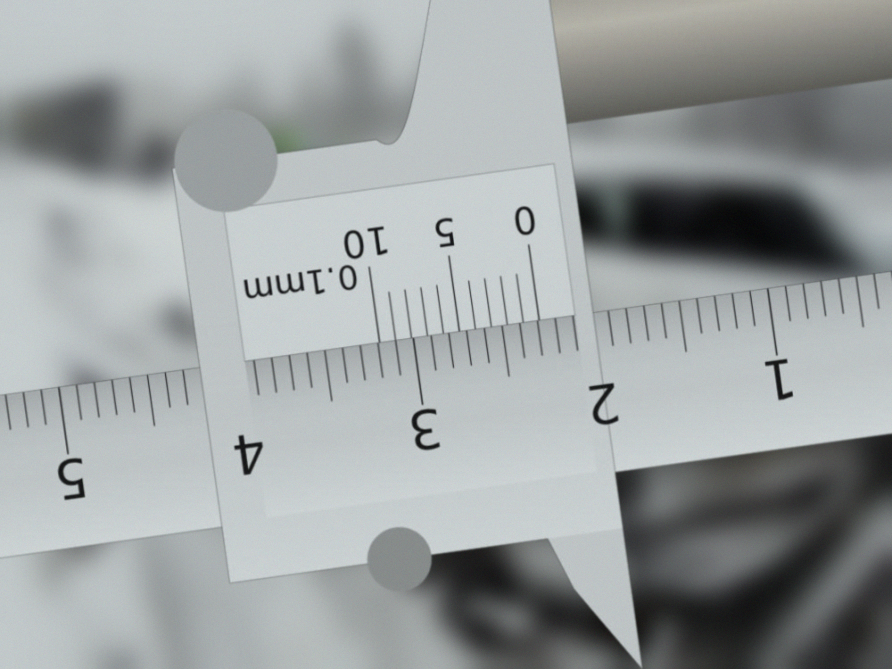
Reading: 22.9,mm
